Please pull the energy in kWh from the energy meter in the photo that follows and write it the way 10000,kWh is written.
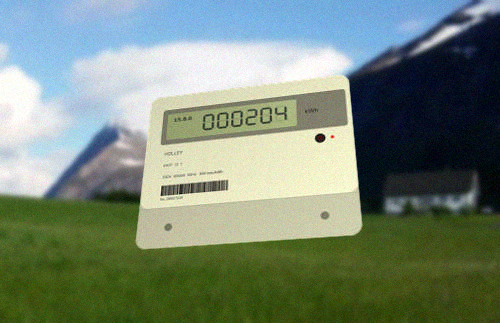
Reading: 204,kWh
